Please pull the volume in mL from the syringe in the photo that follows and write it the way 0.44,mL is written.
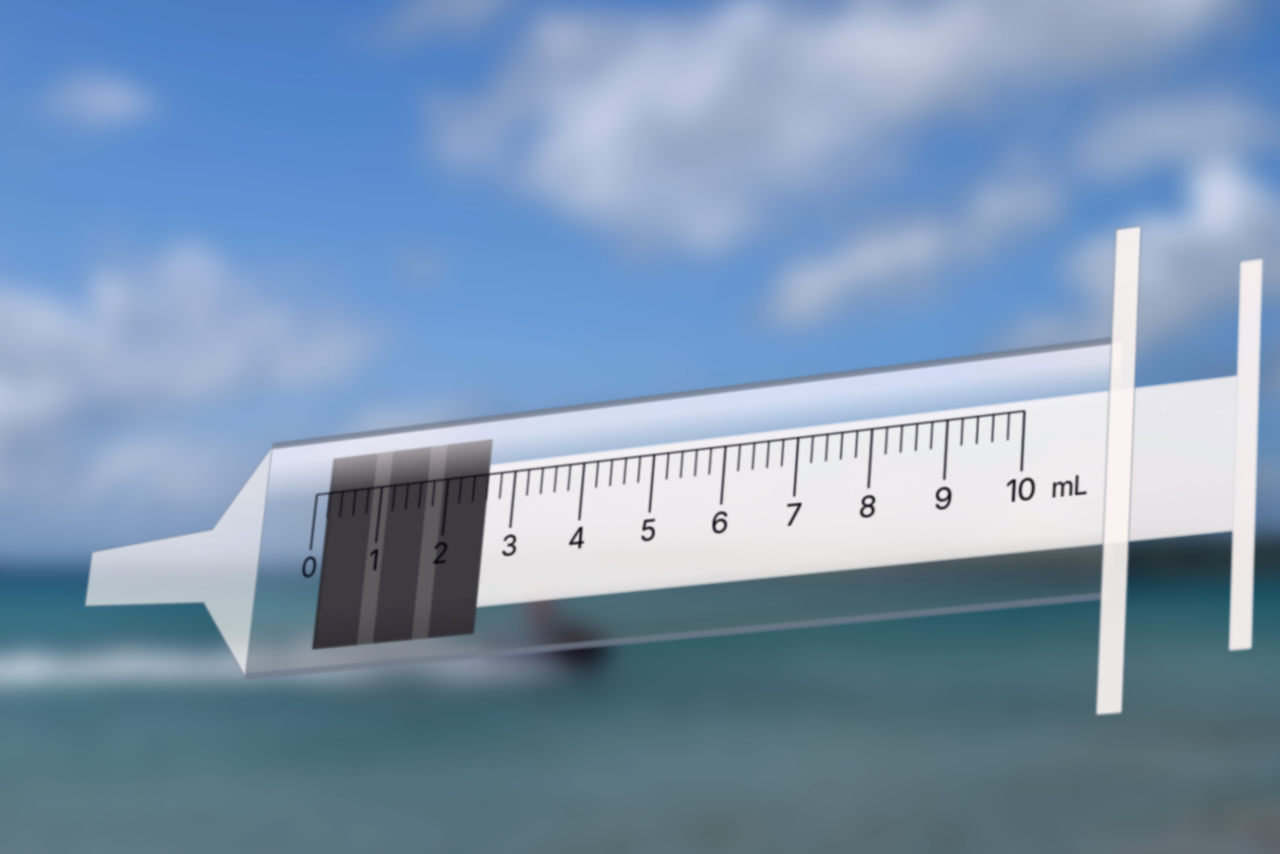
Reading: 0.2,mL
